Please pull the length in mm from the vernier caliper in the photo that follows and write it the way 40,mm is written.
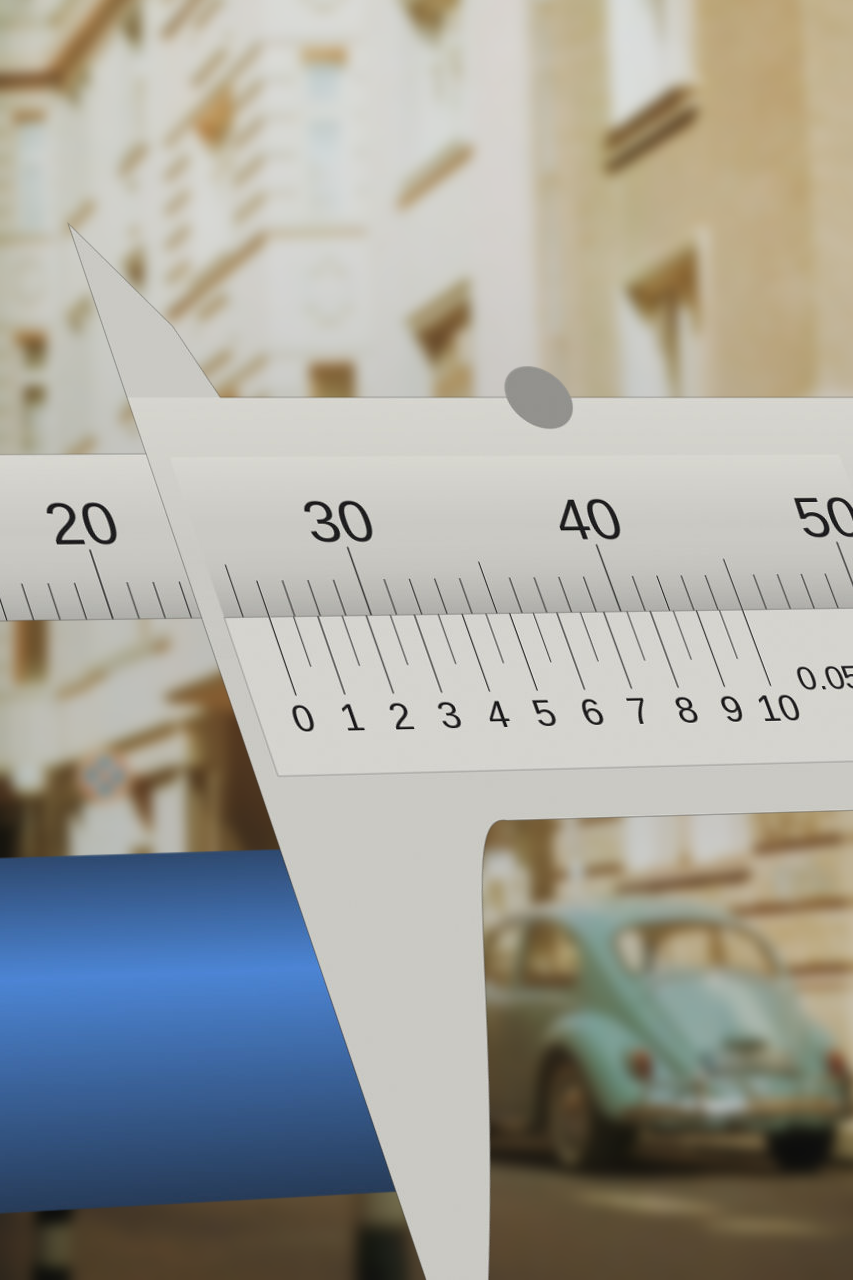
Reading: 26.00,mm
